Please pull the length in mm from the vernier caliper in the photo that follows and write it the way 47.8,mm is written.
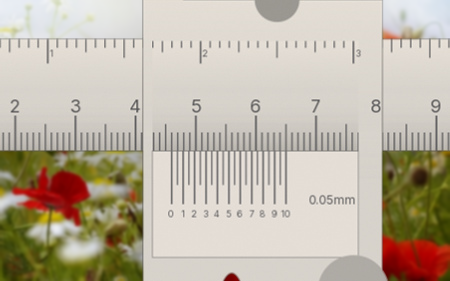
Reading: 46.0,mm
